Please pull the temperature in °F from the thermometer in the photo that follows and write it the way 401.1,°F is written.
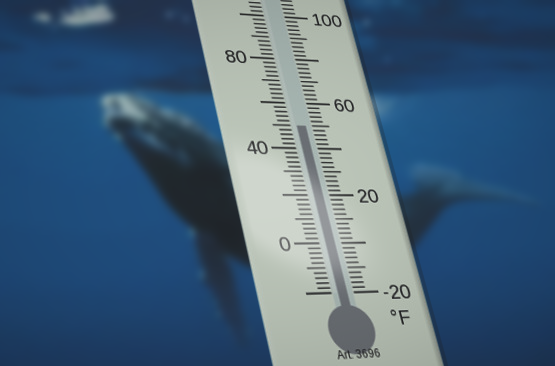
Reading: 50,°F
